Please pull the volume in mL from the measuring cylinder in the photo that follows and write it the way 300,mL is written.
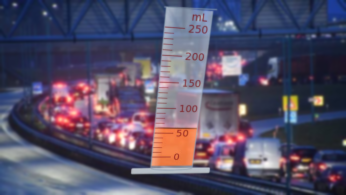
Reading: 60,mL
